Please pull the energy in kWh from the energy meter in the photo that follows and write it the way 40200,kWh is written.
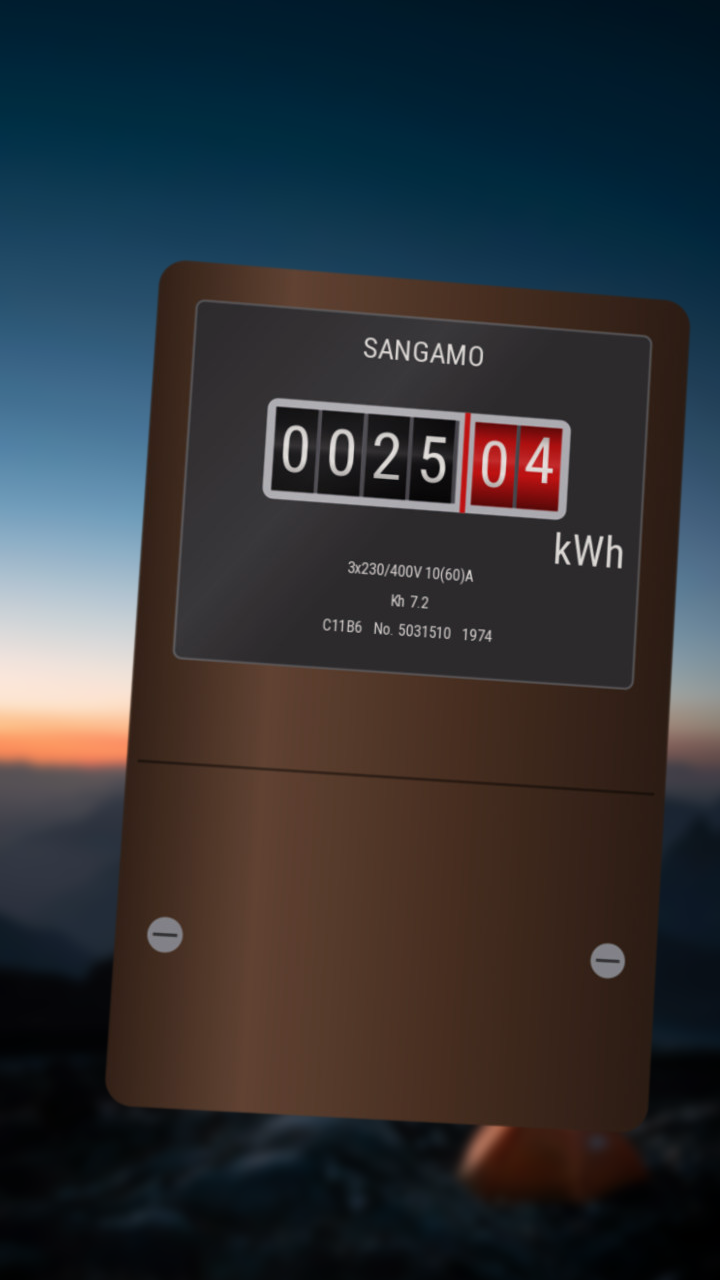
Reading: 25.04,kWh
